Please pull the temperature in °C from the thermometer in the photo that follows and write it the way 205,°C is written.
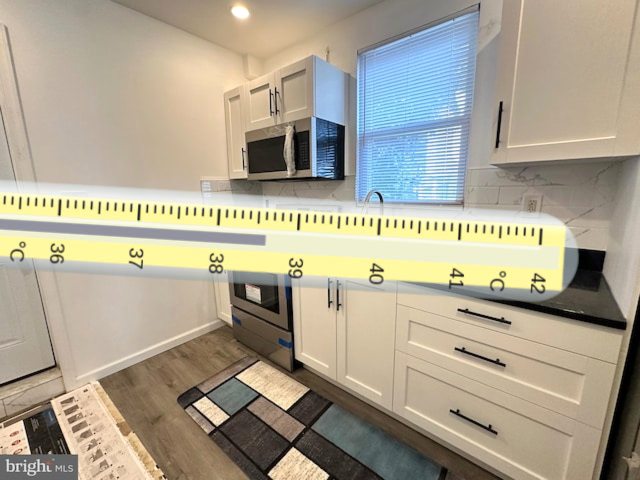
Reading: 38.6,°C
